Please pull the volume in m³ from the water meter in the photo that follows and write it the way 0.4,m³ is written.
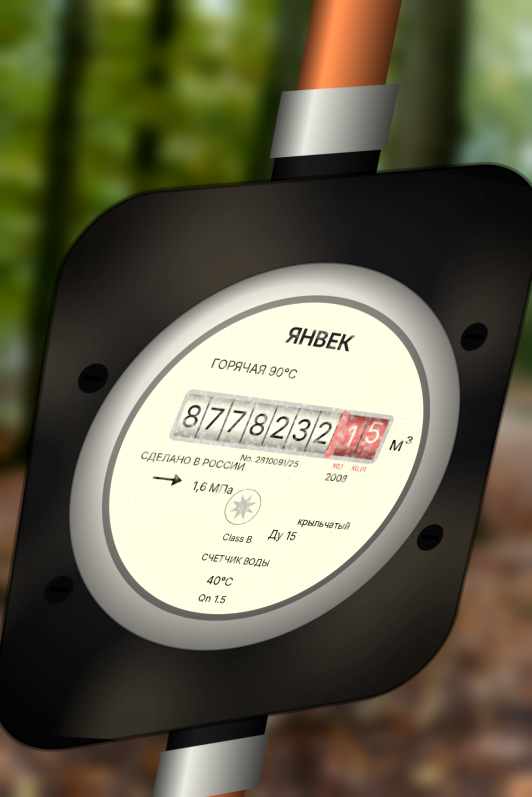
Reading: 8778232.15,m³
